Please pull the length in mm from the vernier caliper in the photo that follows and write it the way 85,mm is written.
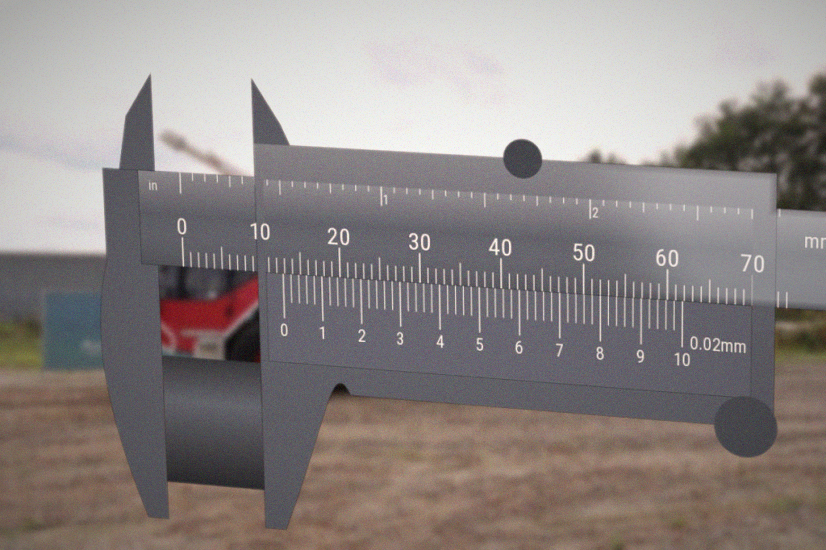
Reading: 12.8,mm
